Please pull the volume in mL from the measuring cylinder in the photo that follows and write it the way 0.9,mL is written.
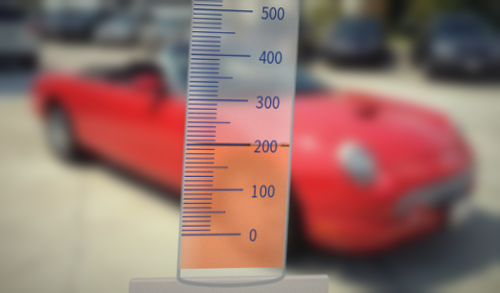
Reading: 200,mL
